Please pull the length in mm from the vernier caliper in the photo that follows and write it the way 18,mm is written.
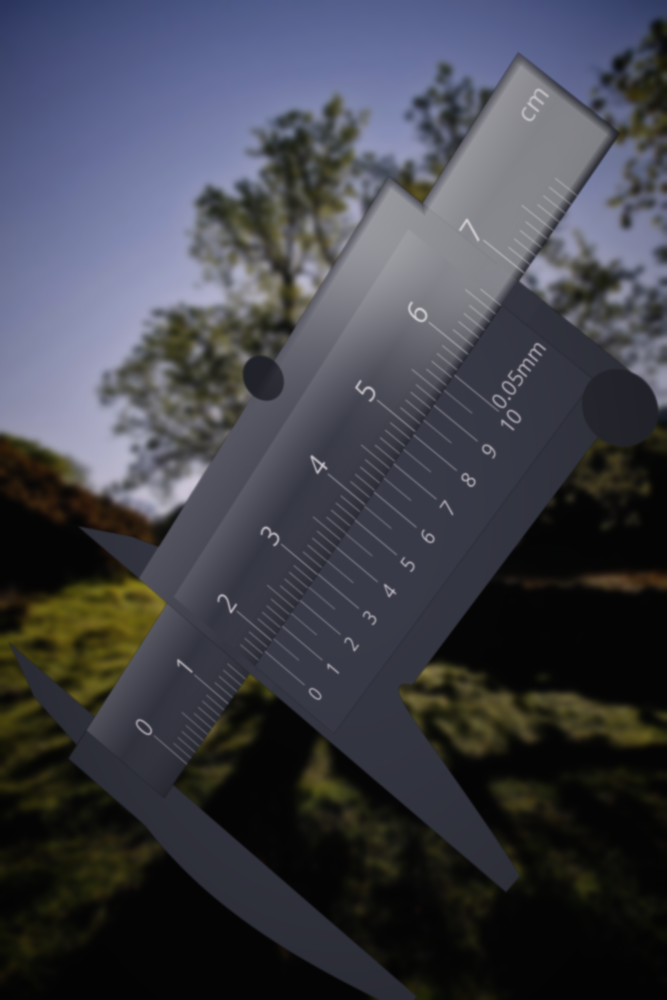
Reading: 18.4,mm
